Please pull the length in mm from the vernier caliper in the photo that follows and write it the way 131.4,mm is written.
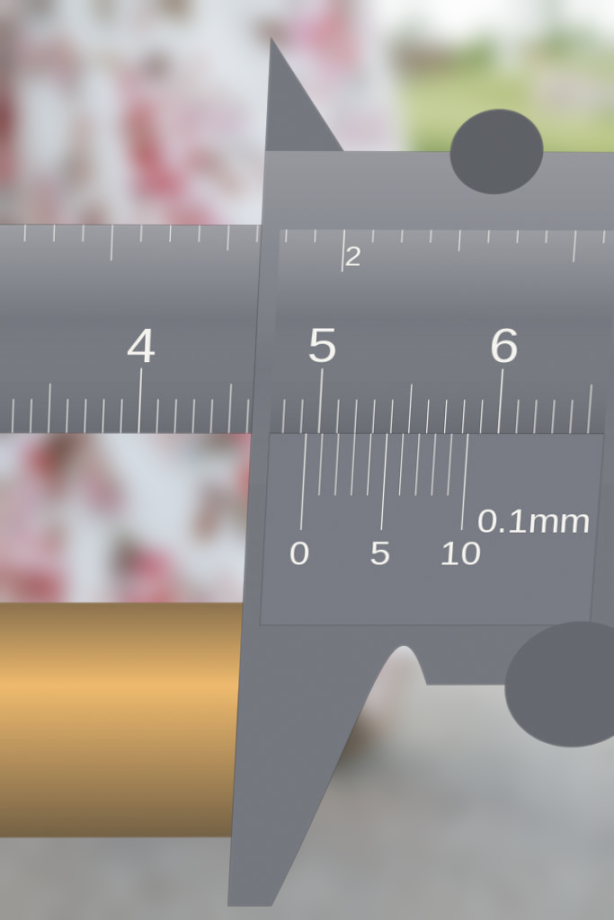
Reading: 49.3,mm
